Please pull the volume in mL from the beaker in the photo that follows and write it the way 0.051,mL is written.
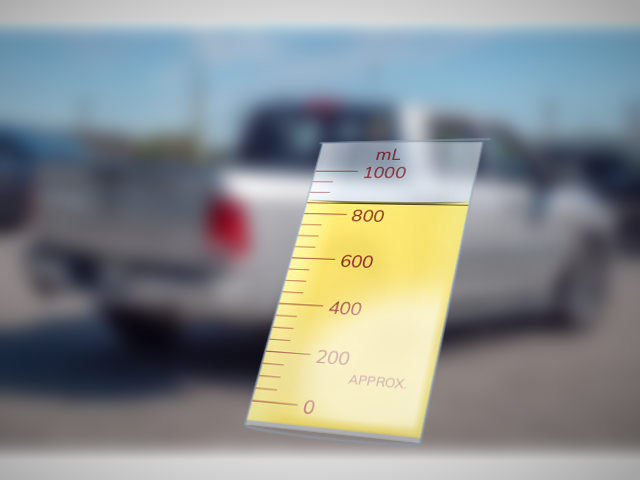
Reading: 850,mL
